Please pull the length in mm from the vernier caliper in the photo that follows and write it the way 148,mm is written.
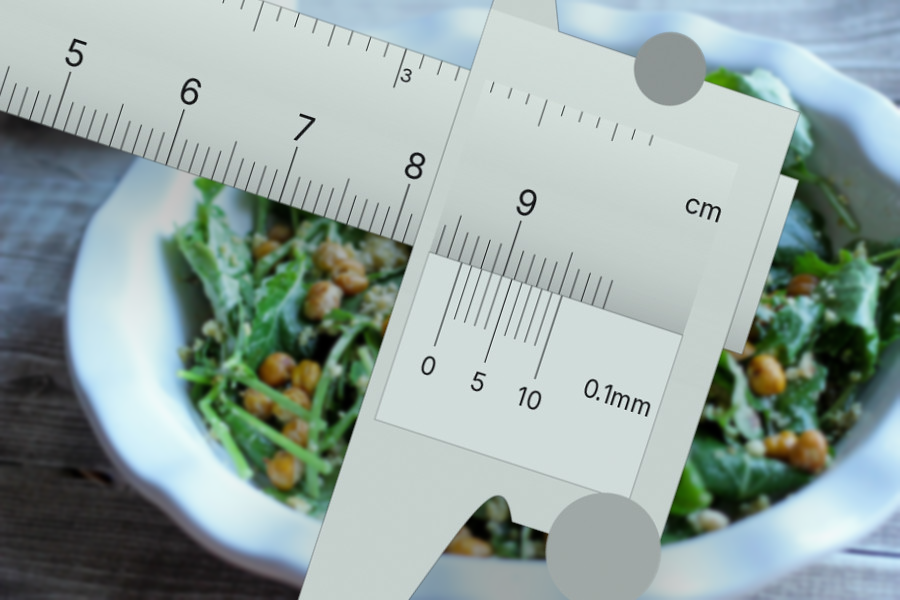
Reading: 86.3,mm
